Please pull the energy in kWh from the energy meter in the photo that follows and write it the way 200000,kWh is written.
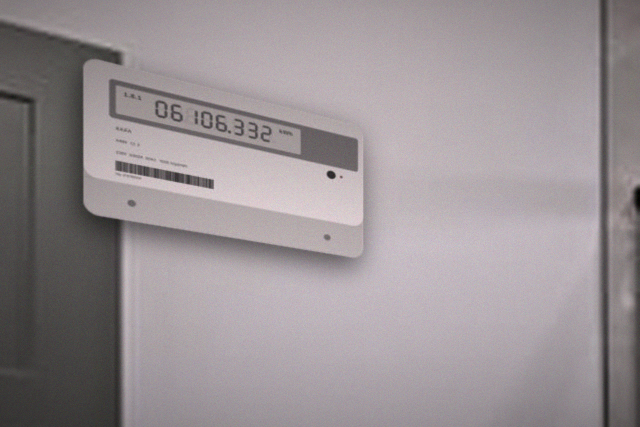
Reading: 6106.332,kWh
